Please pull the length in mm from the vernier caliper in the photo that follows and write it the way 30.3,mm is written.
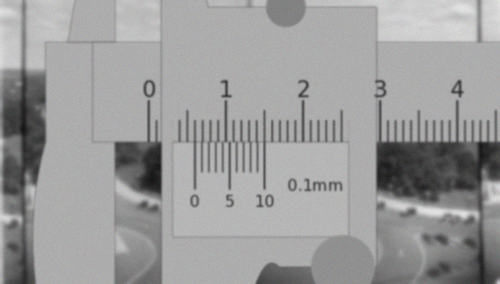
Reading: 6.0,mm
